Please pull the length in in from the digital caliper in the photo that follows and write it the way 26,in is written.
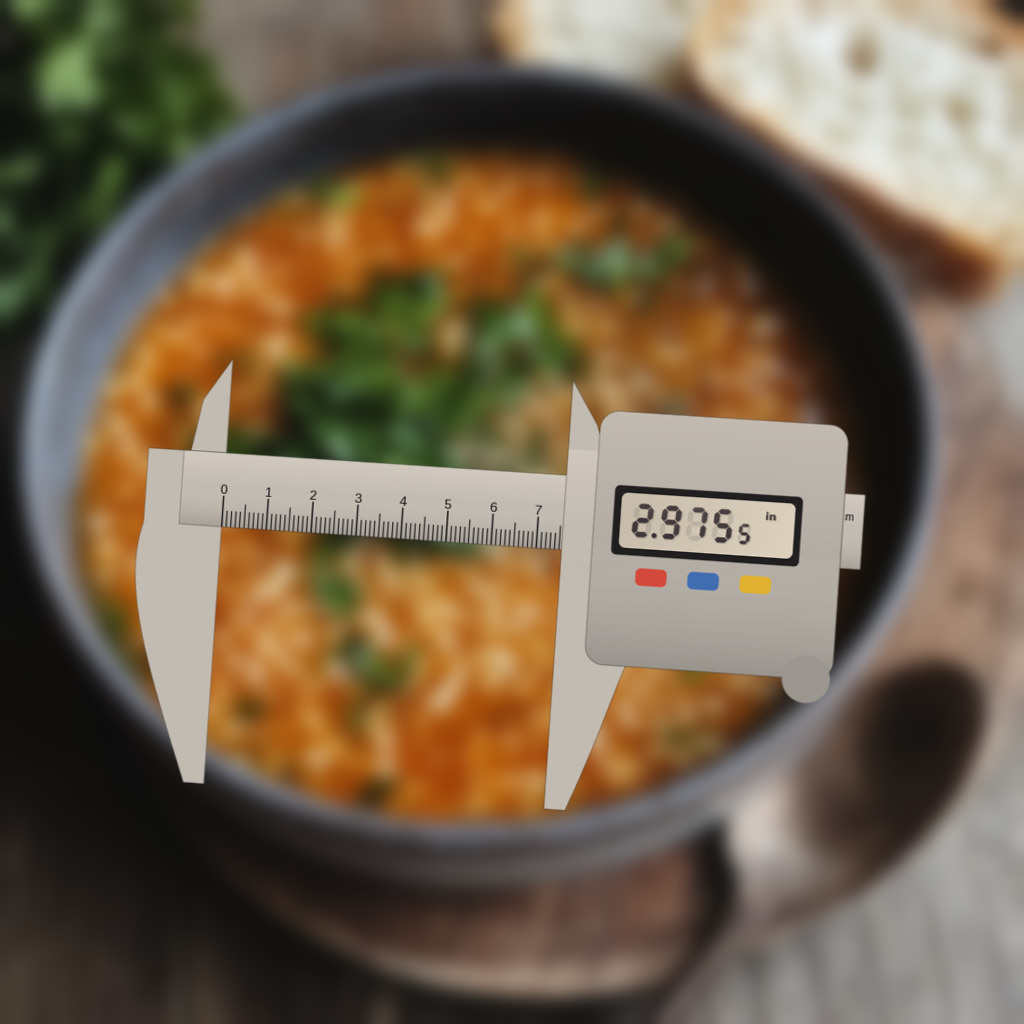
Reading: 2.9755,in
